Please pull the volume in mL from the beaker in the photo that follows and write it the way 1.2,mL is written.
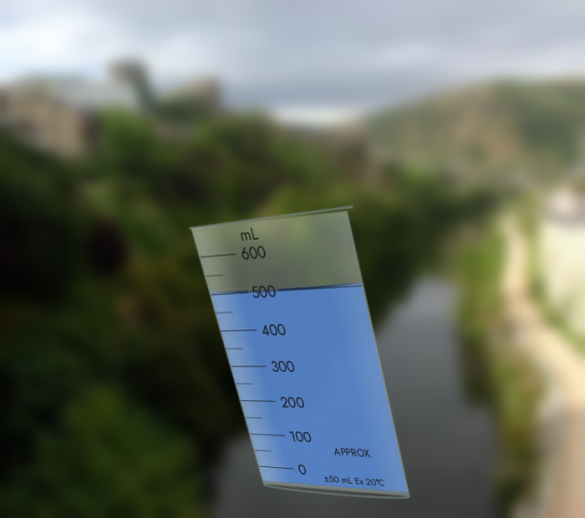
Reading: 500,mL
